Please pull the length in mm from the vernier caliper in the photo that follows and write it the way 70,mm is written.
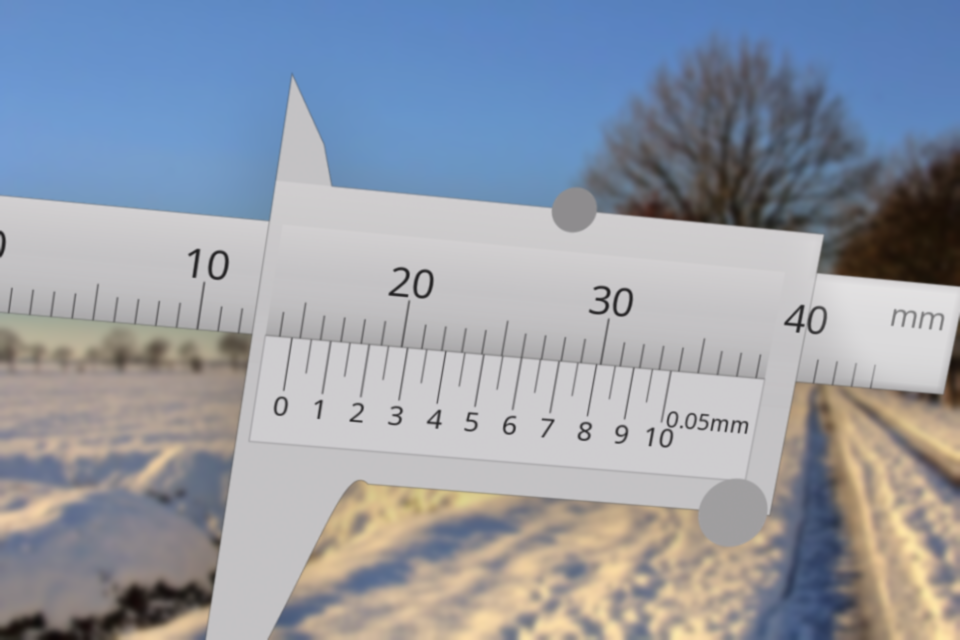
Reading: 14.6,mm
